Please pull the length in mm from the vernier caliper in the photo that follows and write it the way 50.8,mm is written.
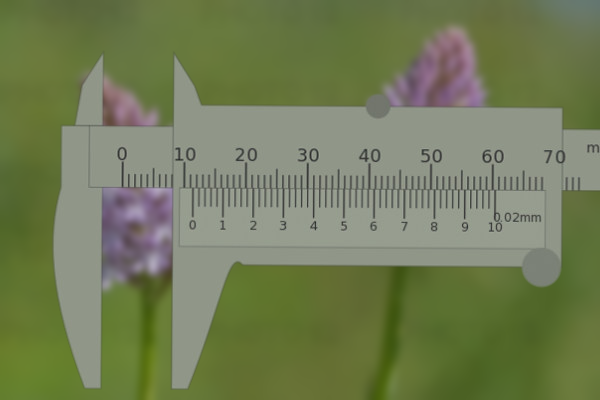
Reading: 11.4,mm
